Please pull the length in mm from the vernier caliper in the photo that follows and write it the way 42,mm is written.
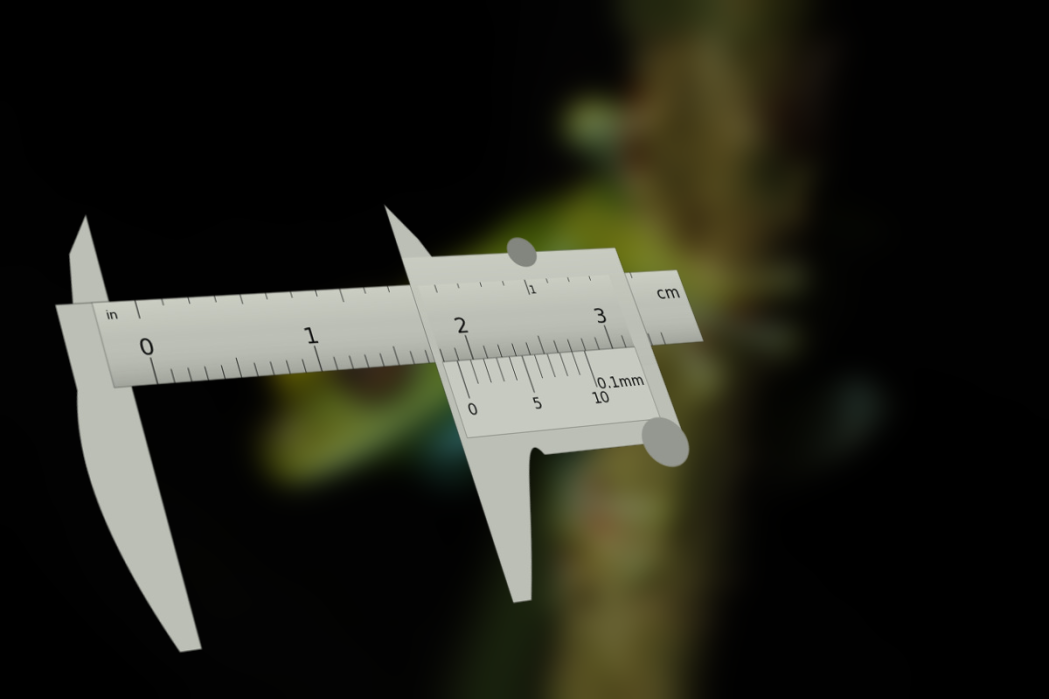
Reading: 18.9,mm
